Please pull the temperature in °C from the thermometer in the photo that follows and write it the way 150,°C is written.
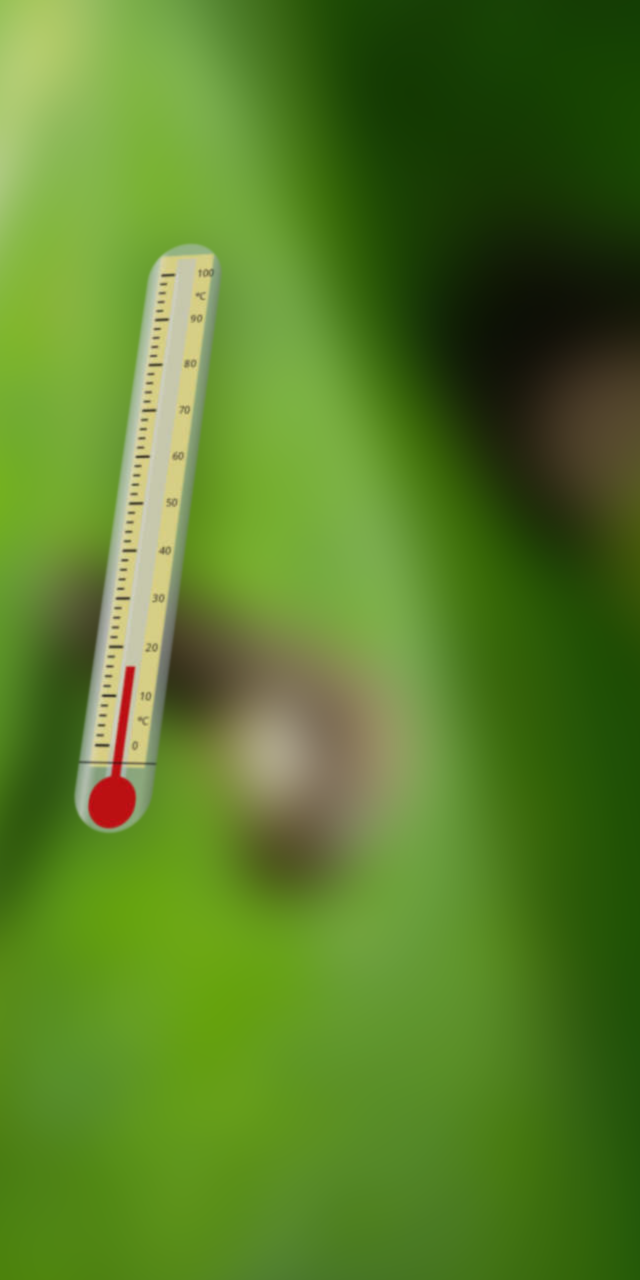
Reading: 16,°C
